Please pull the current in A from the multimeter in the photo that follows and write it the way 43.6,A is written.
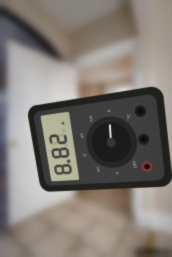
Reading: 8.82,A
